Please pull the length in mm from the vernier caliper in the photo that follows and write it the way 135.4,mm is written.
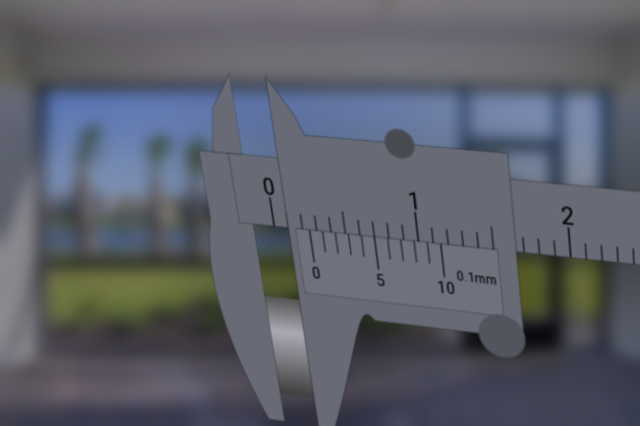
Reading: 2.5,mm
